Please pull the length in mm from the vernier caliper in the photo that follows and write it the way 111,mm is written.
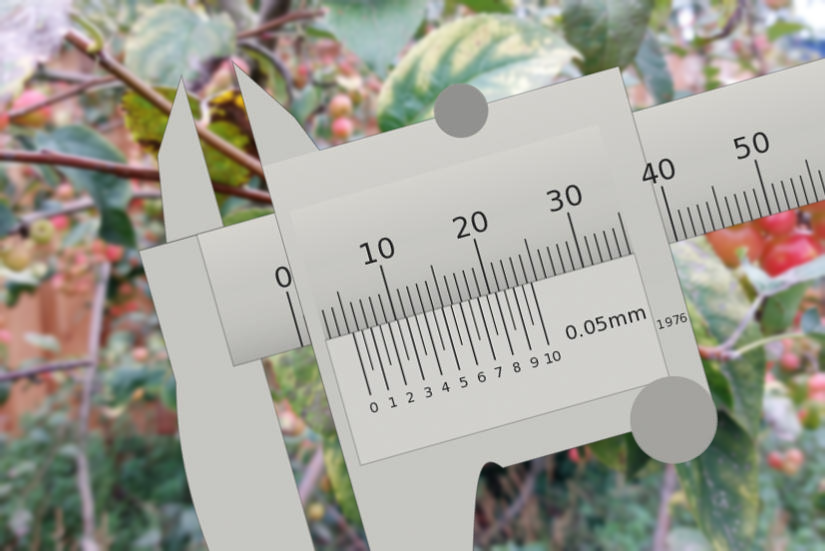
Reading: 5.4,mm
